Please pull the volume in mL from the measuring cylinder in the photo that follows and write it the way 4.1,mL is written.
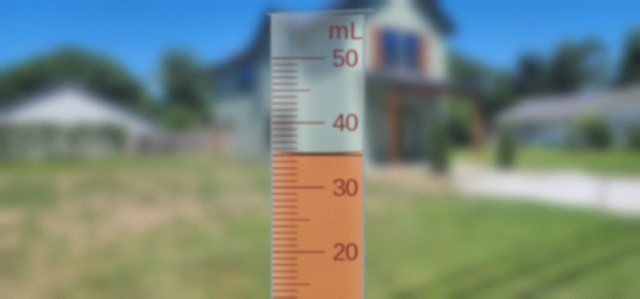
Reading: 35,mL
